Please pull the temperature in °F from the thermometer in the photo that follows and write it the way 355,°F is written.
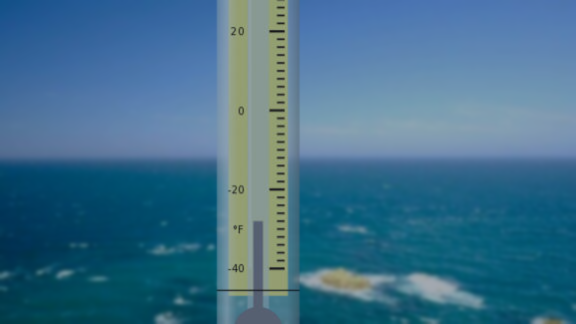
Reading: -28,°F
